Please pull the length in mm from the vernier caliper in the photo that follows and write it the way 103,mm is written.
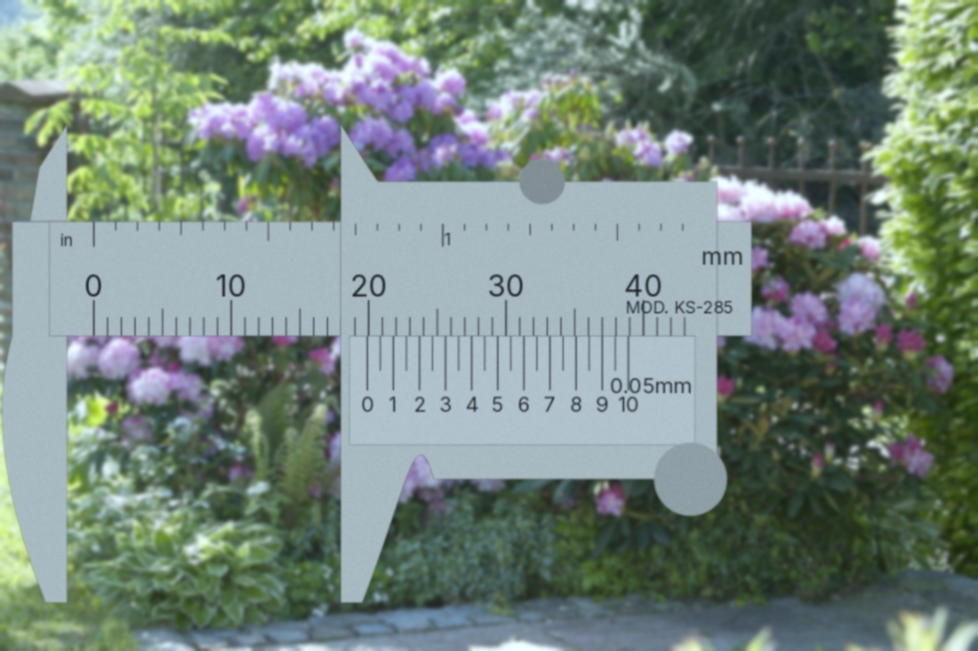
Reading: 19.9,mm
